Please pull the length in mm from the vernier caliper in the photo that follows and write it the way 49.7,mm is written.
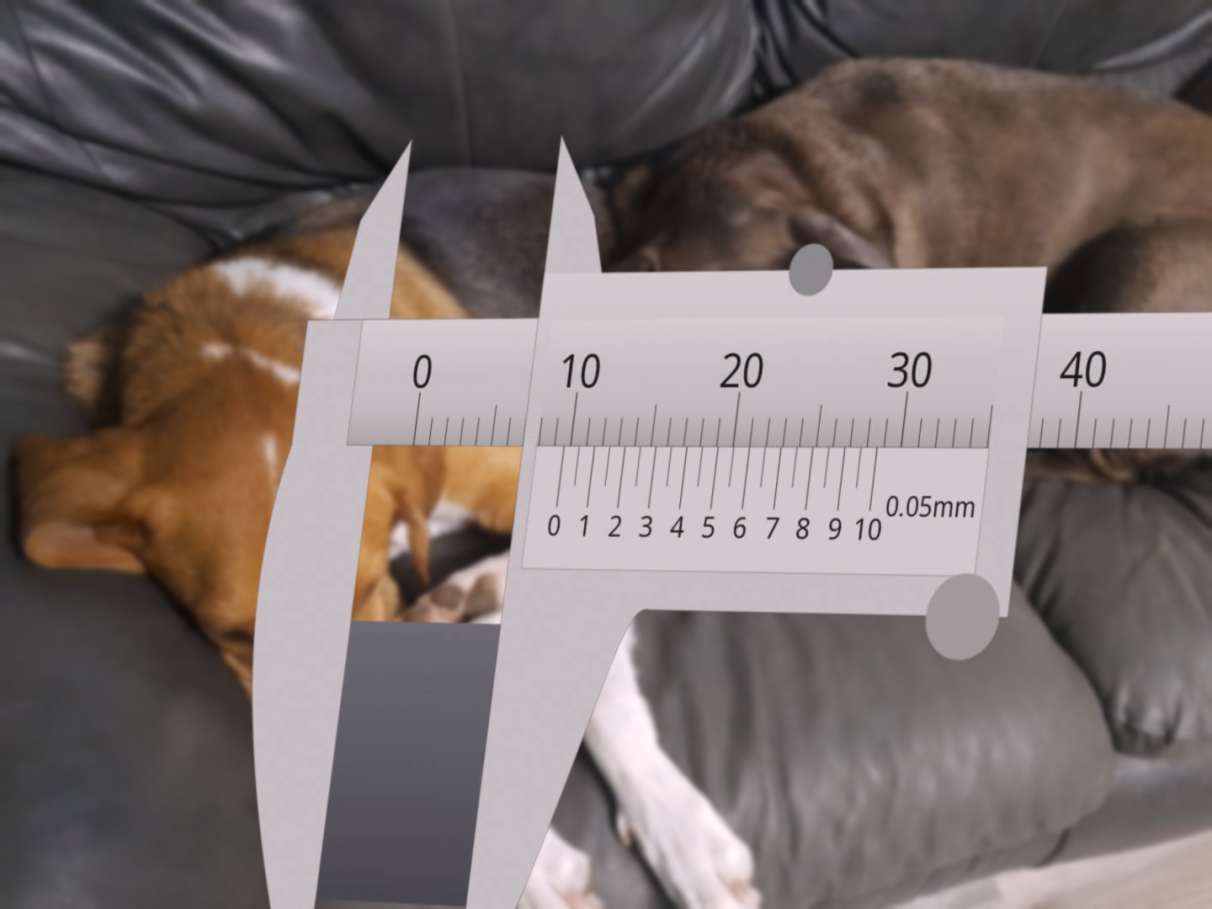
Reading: 9.6,mm
